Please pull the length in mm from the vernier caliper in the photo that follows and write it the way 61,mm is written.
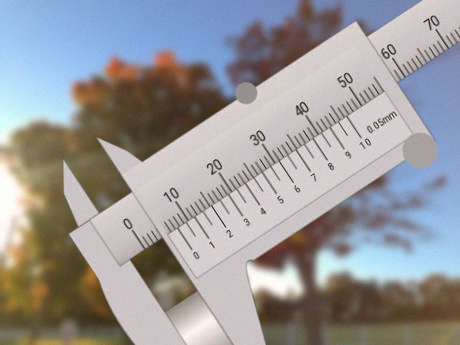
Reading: 7.5,mm
